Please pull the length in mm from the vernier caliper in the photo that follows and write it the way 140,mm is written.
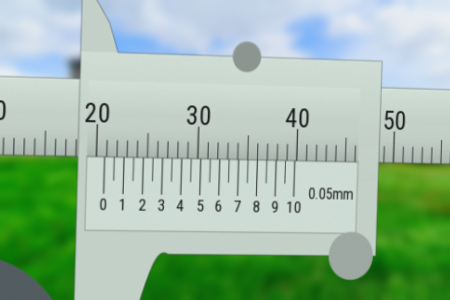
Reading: 20.8,mm
